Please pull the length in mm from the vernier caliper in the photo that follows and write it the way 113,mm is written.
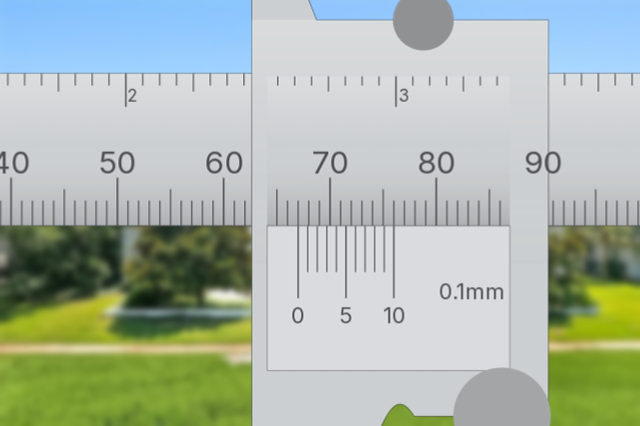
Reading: 67.0,mm
